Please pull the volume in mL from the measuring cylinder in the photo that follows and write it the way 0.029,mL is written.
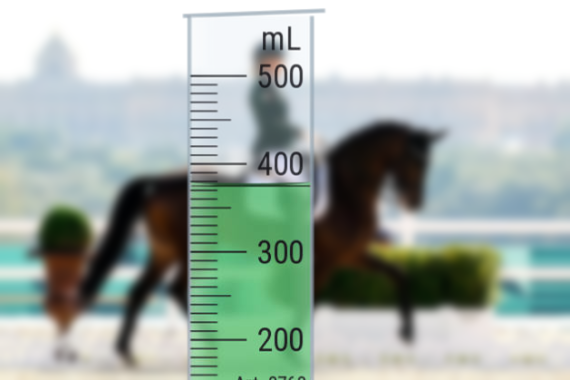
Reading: 375,mL
